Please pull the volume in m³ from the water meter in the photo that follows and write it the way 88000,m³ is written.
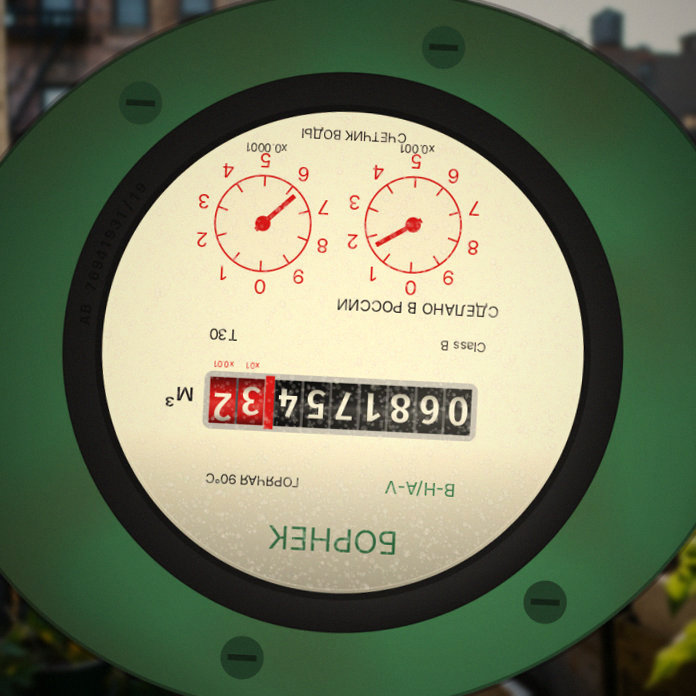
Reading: 681754.3216,m³
